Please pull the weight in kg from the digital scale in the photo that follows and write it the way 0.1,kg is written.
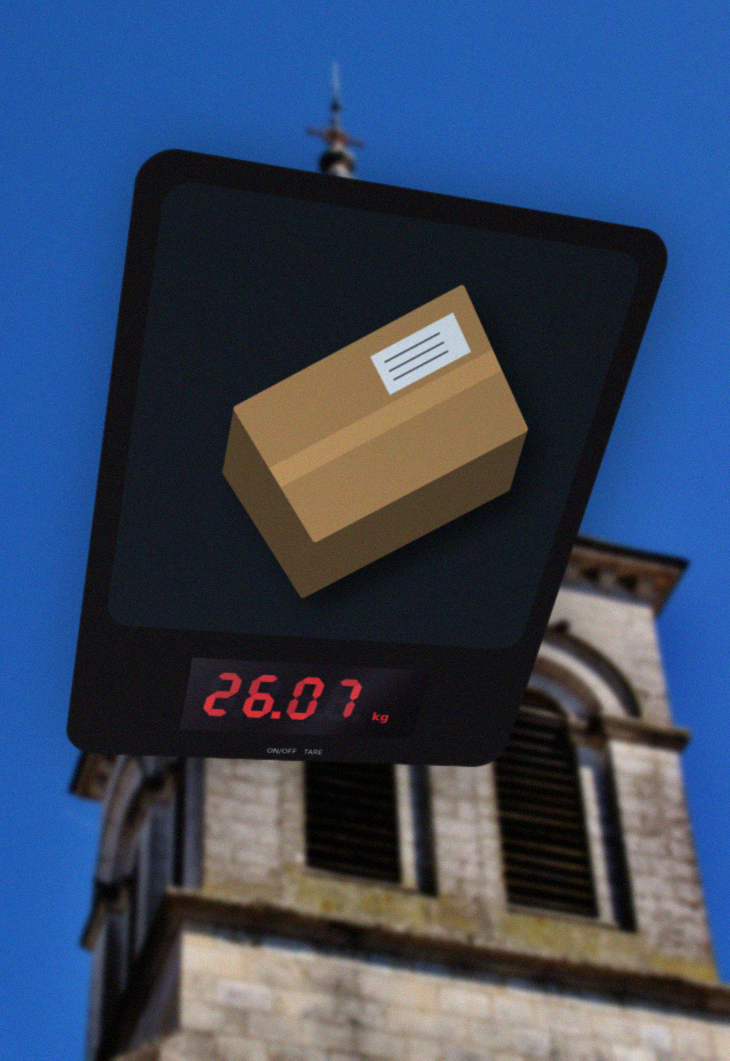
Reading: 26.07,kg
